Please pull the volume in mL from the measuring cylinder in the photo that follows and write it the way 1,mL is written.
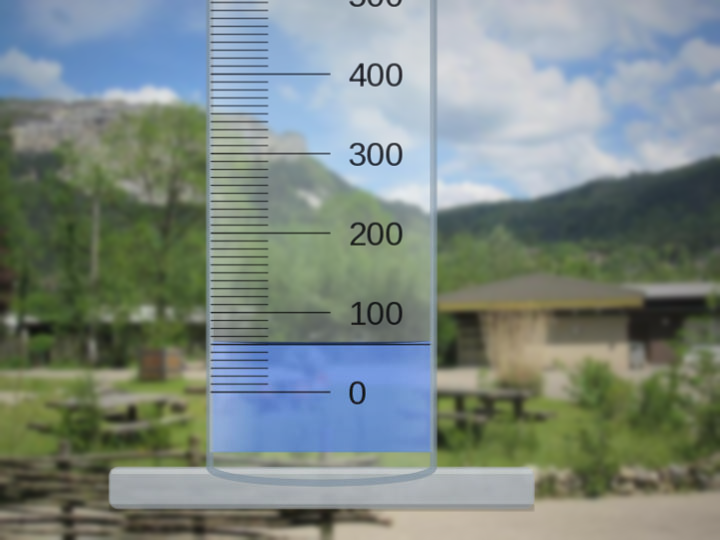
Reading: 60,mL
